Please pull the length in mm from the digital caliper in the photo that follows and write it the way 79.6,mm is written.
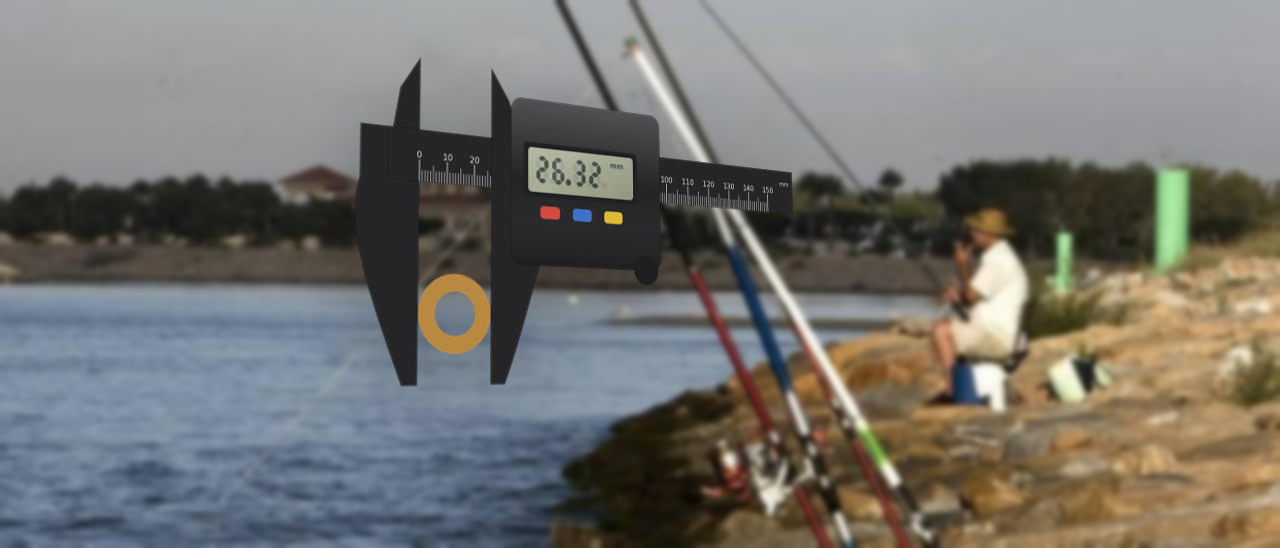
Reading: 26.32,mm
